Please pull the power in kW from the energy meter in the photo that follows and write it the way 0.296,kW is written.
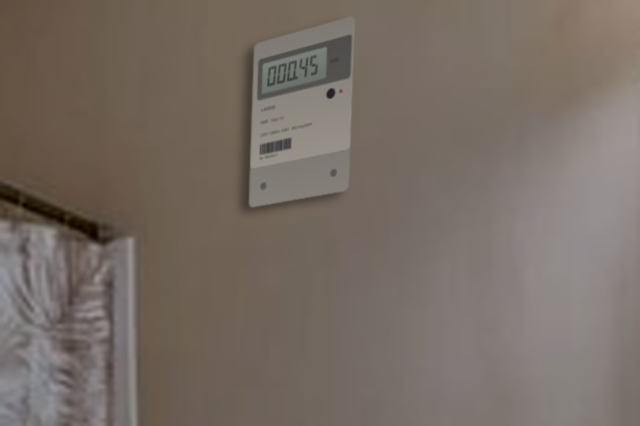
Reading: 0.45,kW
